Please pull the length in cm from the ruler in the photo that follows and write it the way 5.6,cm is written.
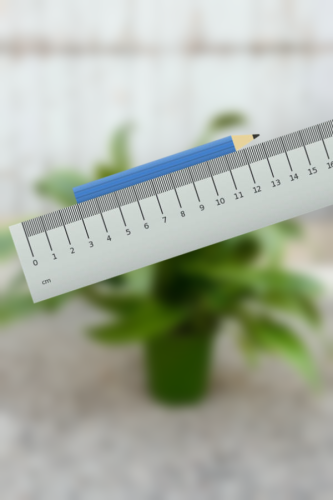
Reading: 10,cm
